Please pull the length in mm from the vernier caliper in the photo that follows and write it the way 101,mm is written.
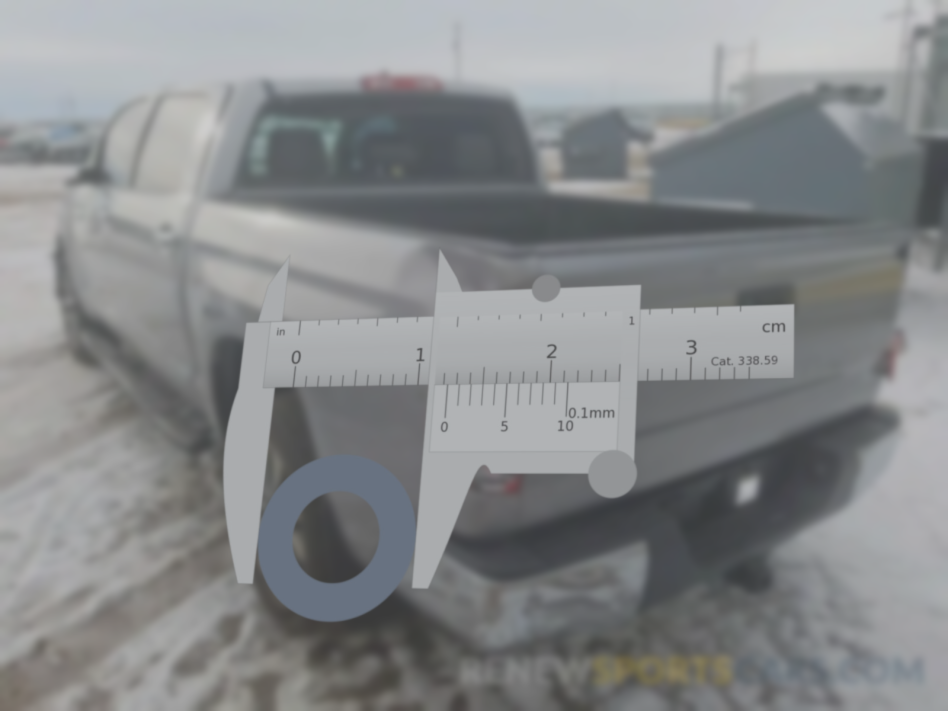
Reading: 12.3,mm
